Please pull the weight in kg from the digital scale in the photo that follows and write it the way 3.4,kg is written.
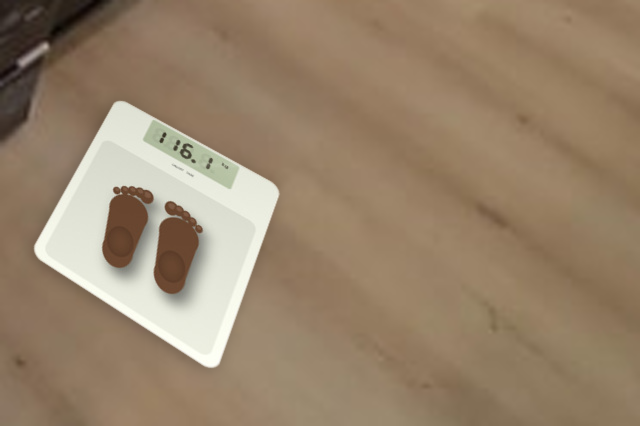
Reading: 116.1,kg
